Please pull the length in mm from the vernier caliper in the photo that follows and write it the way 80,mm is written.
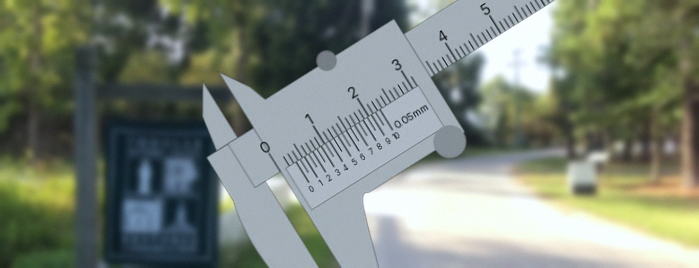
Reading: 3.5,mm
